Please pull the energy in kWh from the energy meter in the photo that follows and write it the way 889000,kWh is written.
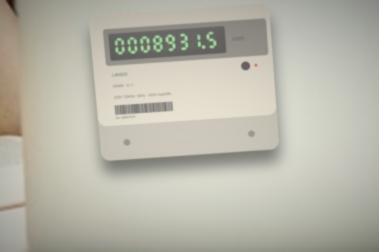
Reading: 8931.5,kWh
